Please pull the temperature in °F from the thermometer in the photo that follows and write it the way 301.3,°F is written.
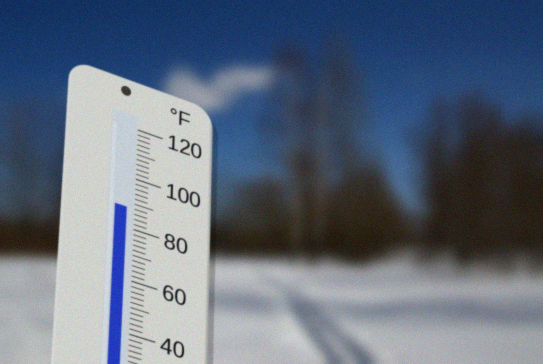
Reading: 88,°F
